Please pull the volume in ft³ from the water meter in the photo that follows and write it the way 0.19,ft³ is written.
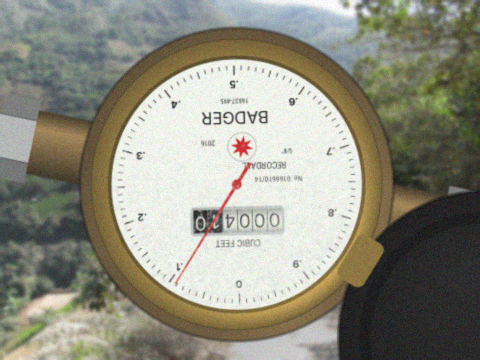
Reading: 410.09,ft³
